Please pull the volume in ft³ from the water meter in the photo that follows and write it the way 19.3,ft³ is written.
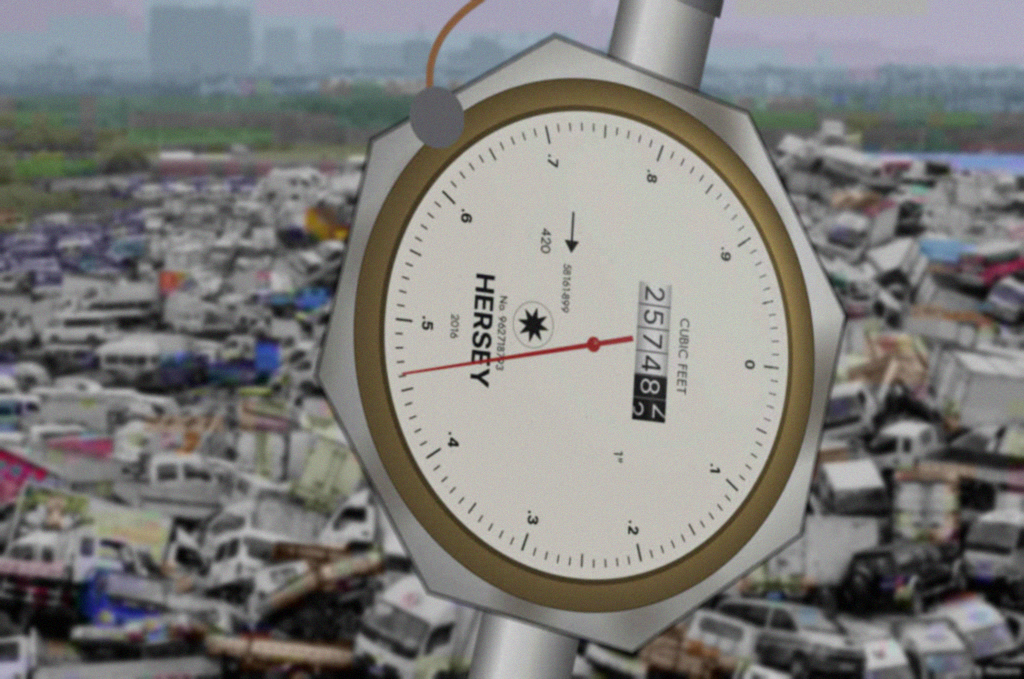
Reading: 257482.46,ft³
